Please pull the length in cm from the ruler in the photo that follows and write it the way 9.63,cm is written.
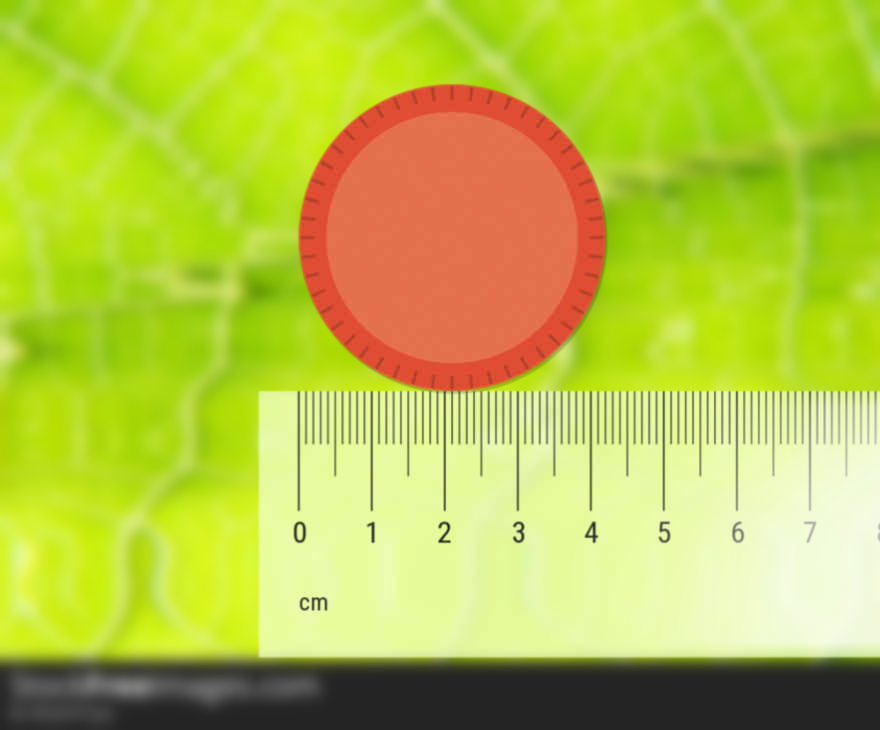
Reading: 4.2,cm
